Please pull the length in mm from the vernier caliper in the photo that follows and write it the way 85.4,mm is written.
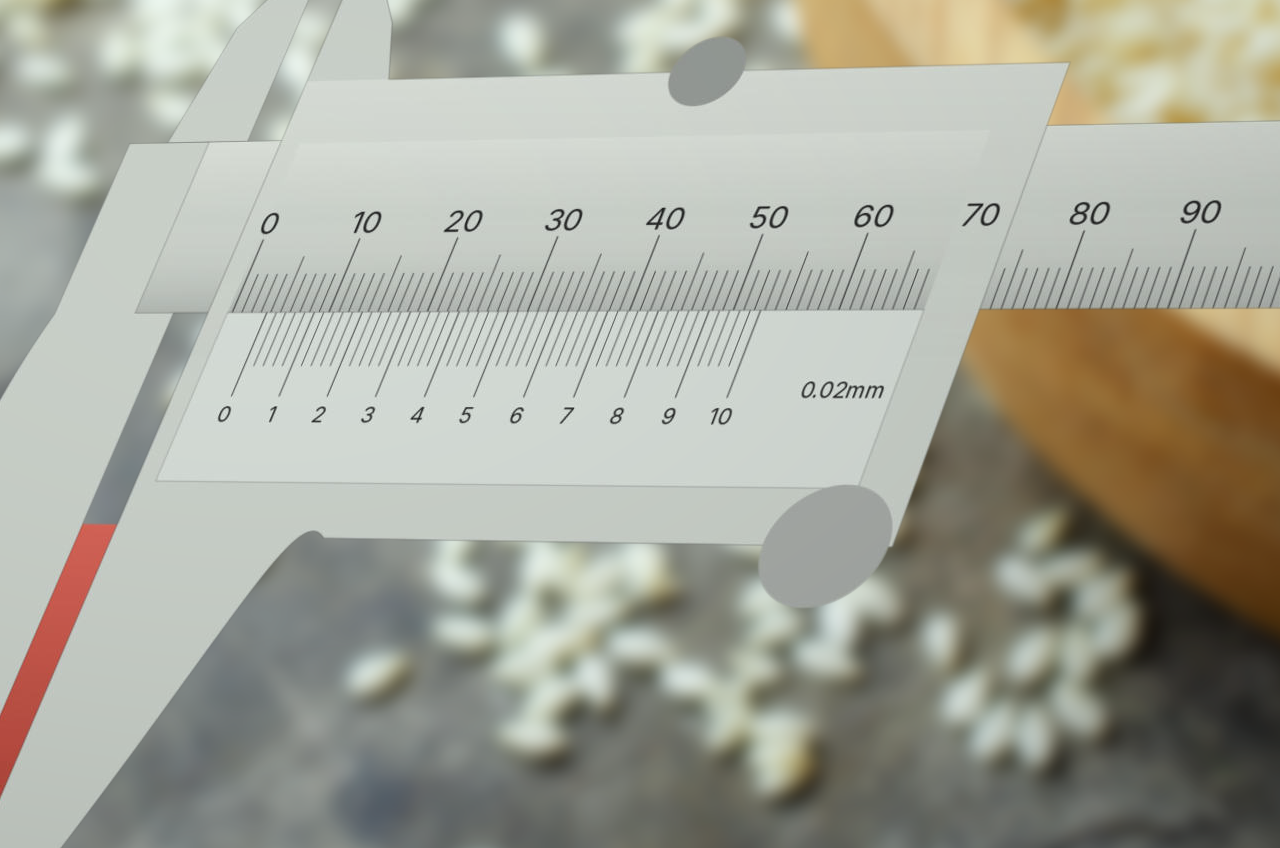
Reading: 3.6,mm
